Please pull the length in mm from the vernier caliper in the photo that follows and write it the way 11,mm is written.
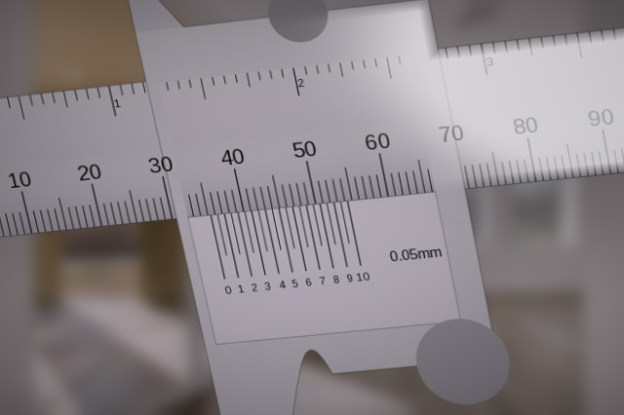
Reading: 35.4,mm
